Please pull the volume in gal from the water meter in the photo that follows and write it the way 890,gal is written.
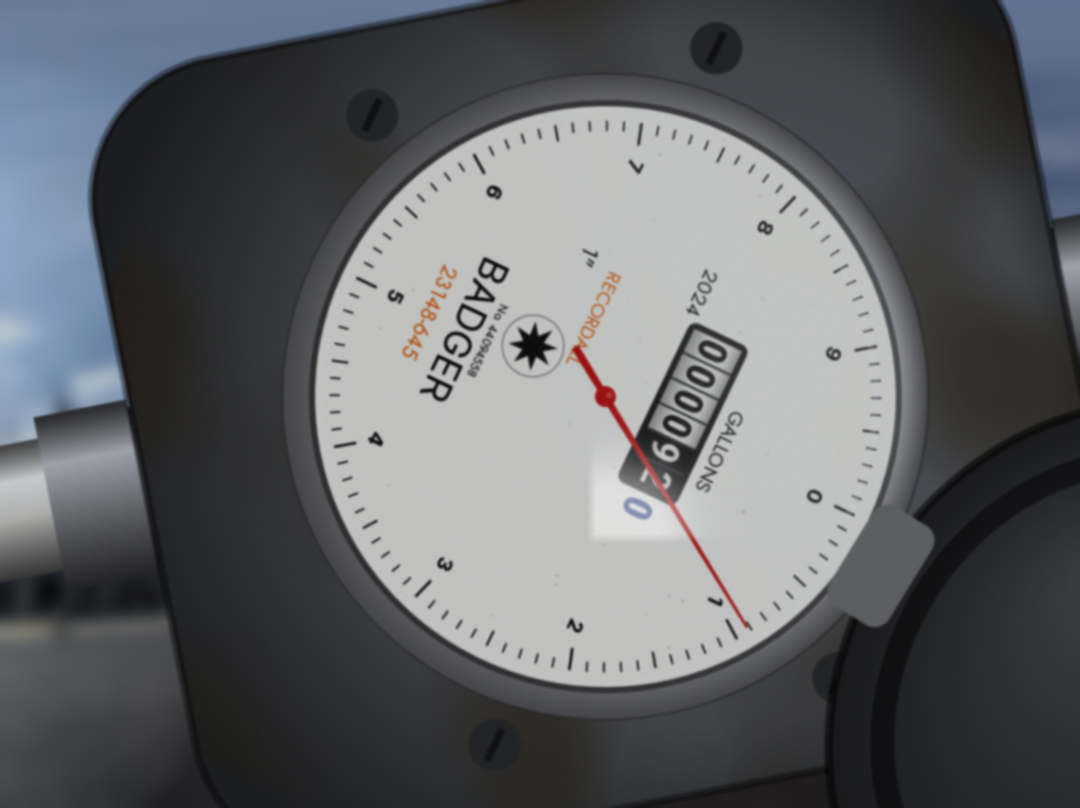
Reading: 920.9,gal
